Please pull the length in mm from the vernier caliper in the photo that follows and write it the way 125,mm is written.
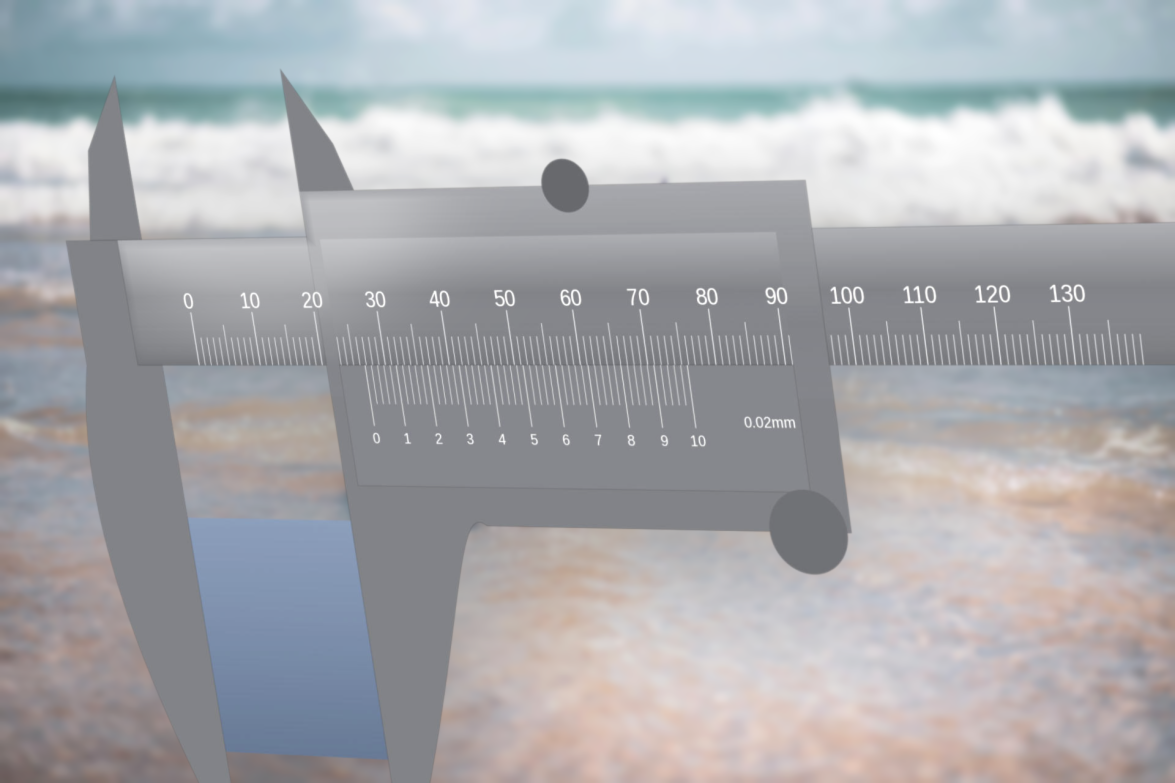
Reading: 26.8,mm
